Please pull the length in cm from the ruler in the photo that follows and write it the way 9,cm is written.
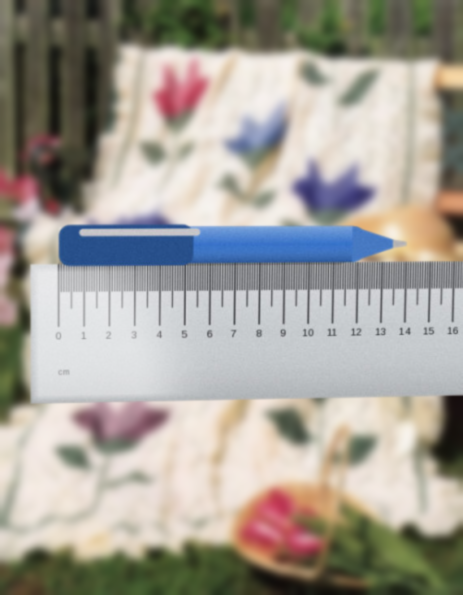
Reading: 14,cm
